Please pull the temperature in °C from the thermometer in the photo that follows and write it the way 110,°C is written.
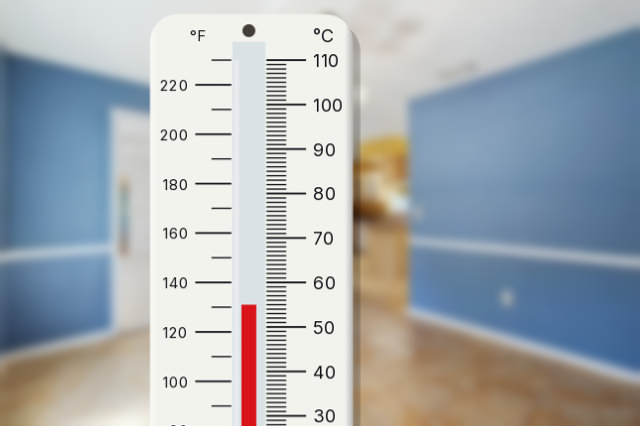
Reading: 55,°C
